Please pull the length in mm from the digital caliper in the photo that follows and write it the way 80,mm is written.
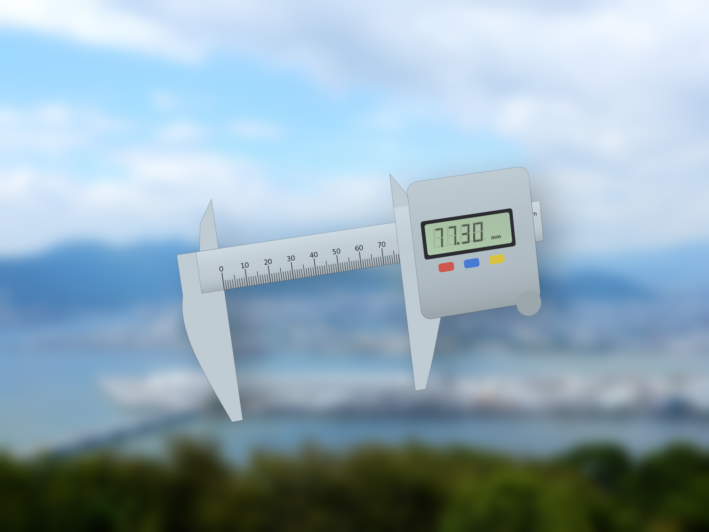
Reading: 77.30,mm
